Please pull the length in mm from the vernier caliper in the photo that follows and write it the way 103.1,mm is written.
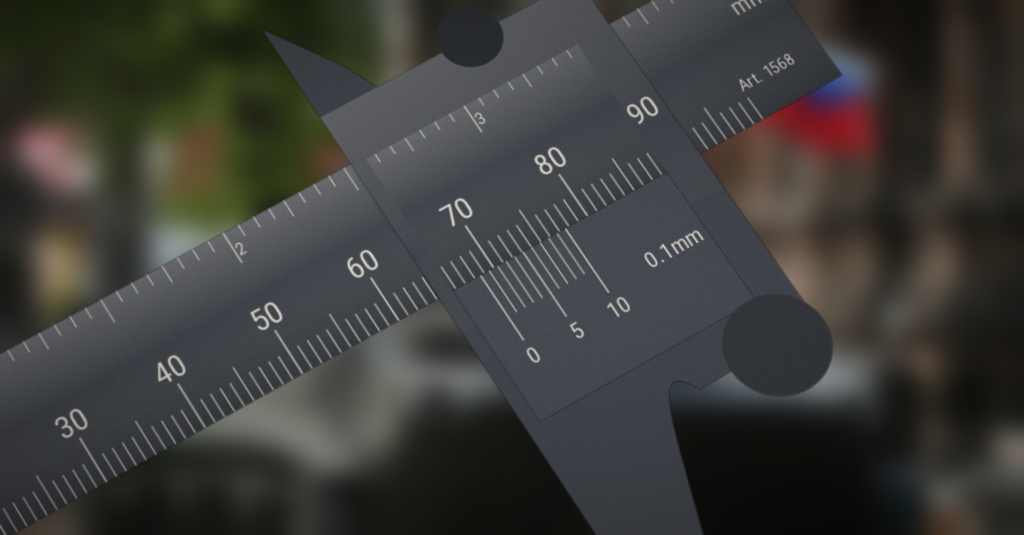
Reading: 68.6,mm
